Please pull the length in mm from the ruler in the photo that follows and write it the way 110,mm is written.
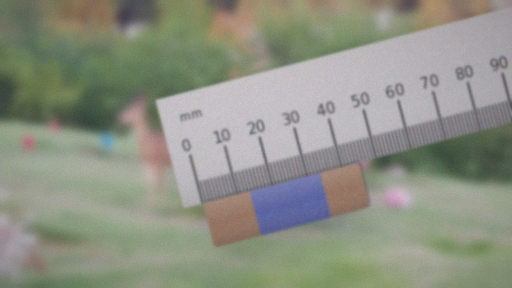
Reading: 45,mm
